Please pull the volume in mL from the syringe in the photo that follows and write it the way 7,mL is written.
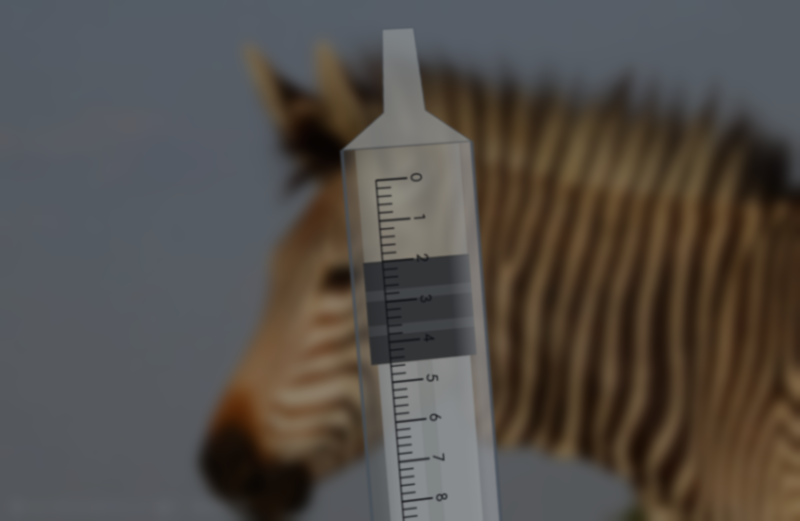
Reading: 2,mL
